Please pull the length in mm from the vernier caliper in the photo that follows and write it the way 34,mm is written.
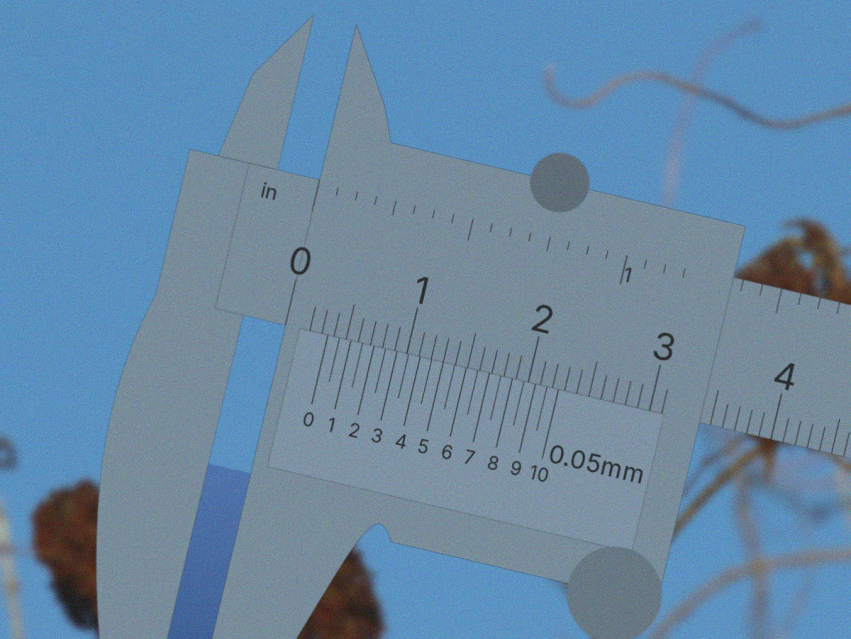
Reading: 3.5,mm
